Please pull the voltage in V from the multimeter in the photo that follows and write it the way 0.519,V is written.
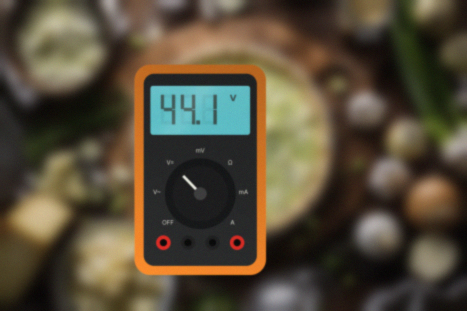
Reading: 44.1,V
